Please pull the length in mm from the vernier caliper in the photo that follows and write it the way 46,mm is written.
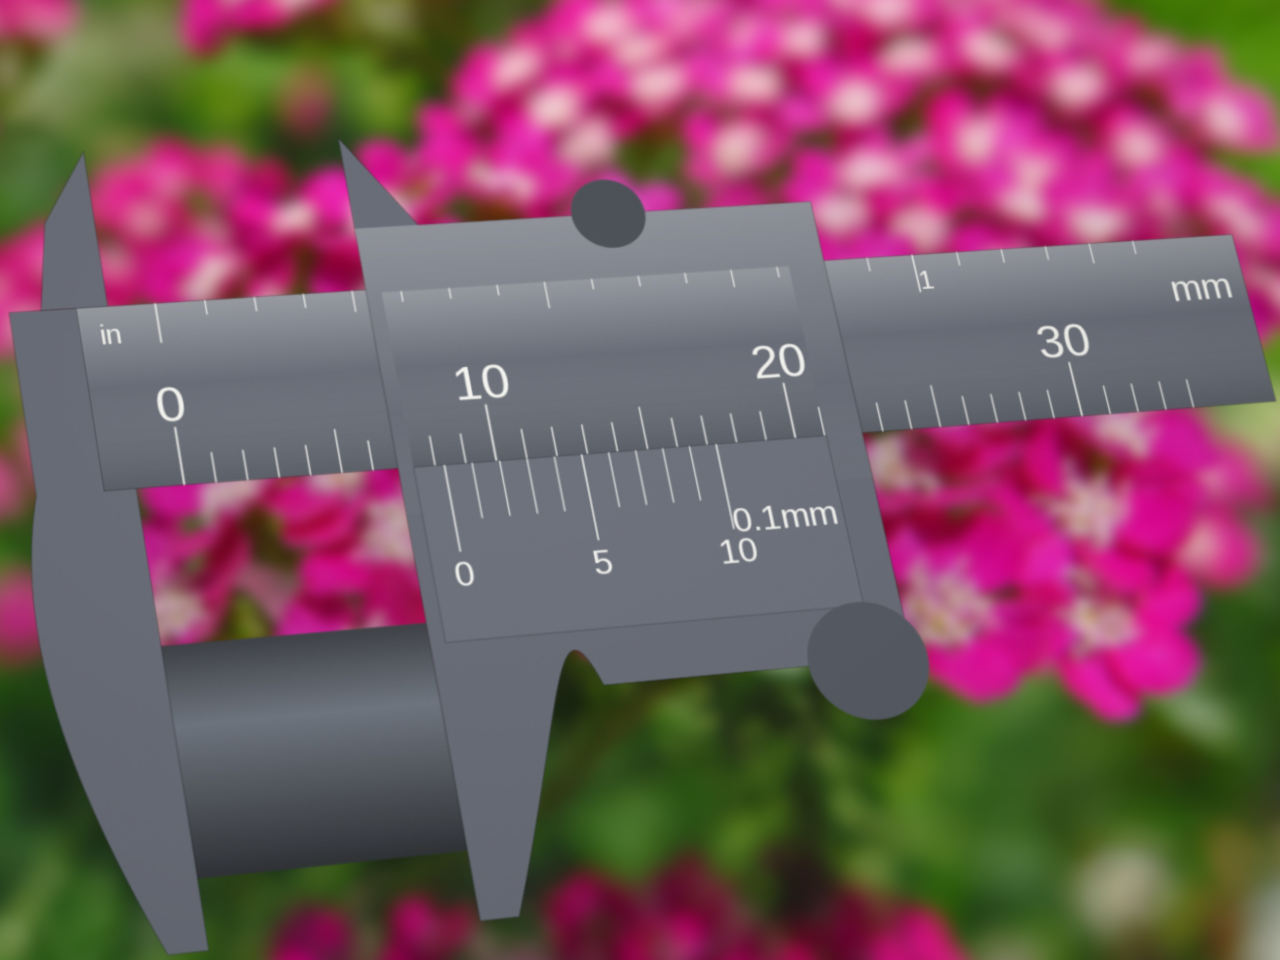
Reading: 8.3,mm
